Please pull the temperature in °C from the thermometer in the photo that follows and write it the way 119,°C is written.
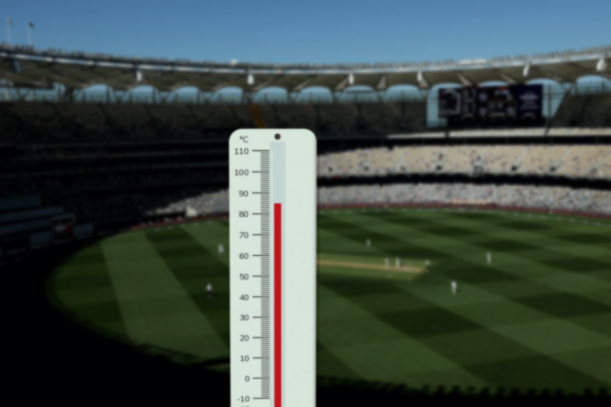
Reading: 85,°C
